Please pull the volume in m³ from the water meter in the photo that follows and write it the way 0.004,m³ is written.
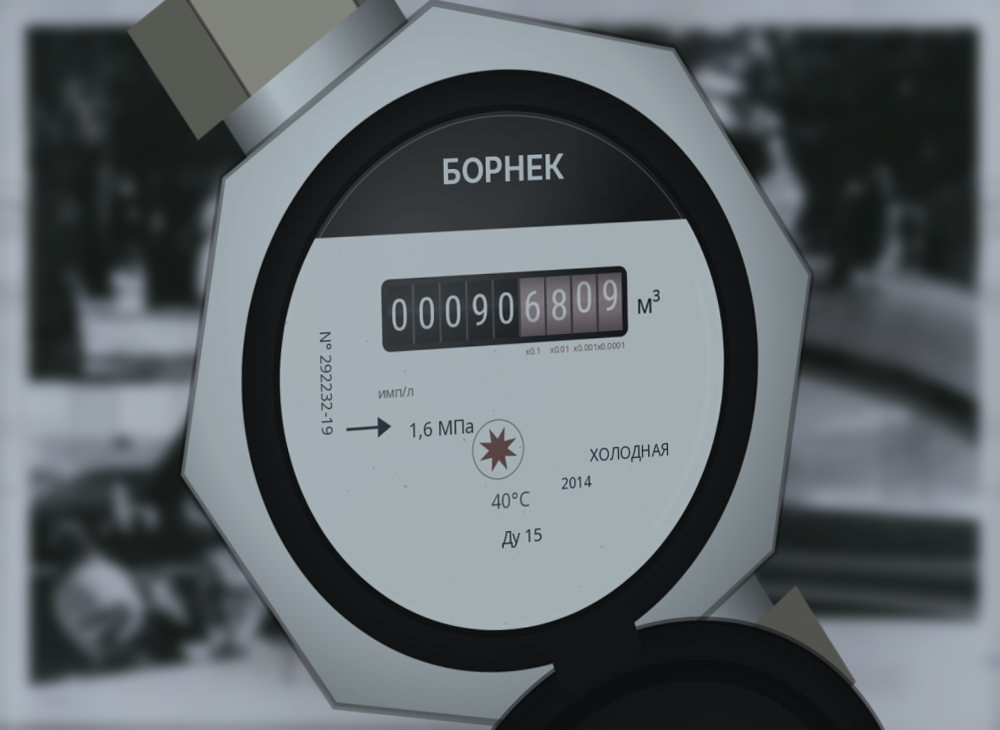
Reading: 90.6809,m³
